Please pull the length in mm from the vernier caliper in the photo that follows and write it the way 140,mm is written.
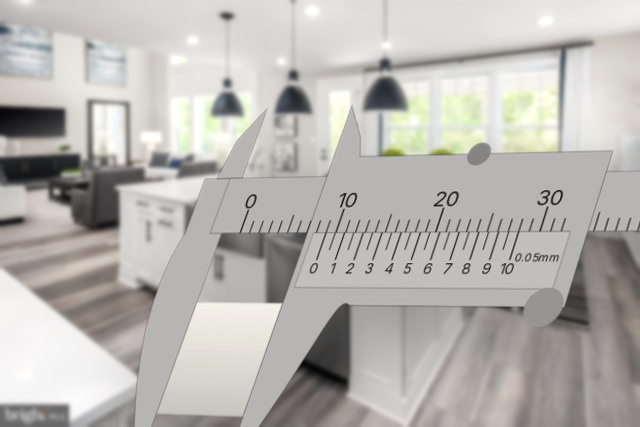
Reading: 9.0,mm
